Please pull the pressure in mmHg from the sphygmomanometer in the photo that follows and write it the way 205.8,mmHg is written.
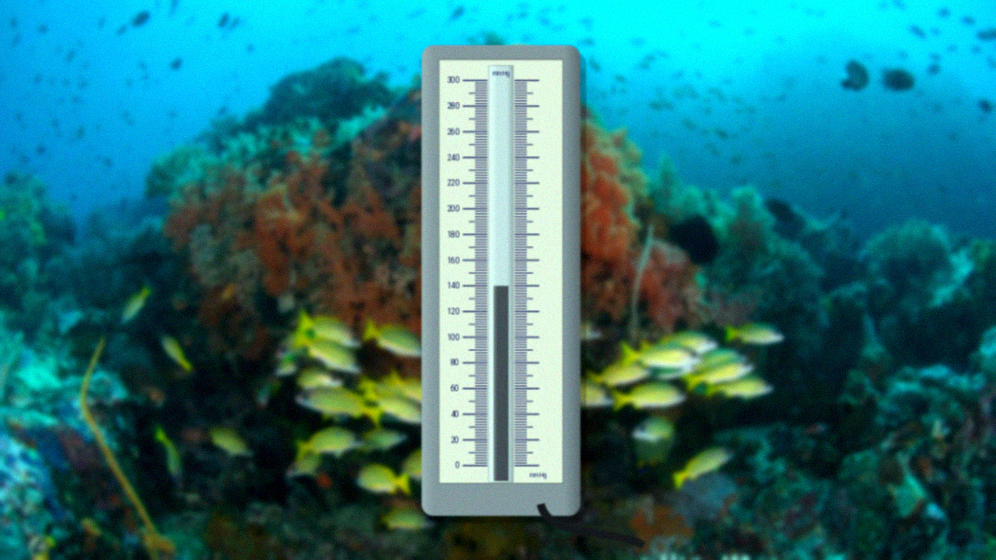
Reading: 140,mmHg
